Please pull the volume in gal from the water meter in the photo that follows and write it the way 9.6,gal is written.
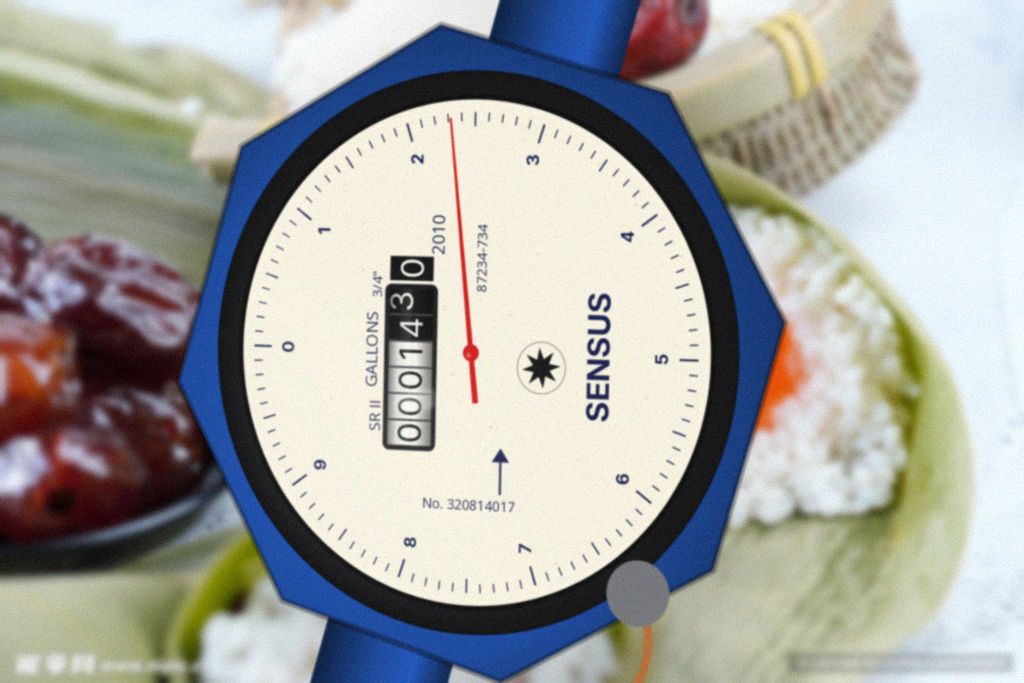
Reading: 1432.3,gal
